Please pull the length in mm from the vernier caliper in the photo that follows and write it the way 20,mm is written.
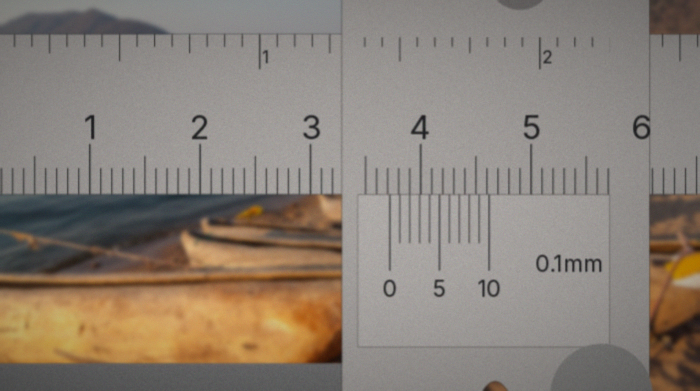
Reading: 37.2,mm
